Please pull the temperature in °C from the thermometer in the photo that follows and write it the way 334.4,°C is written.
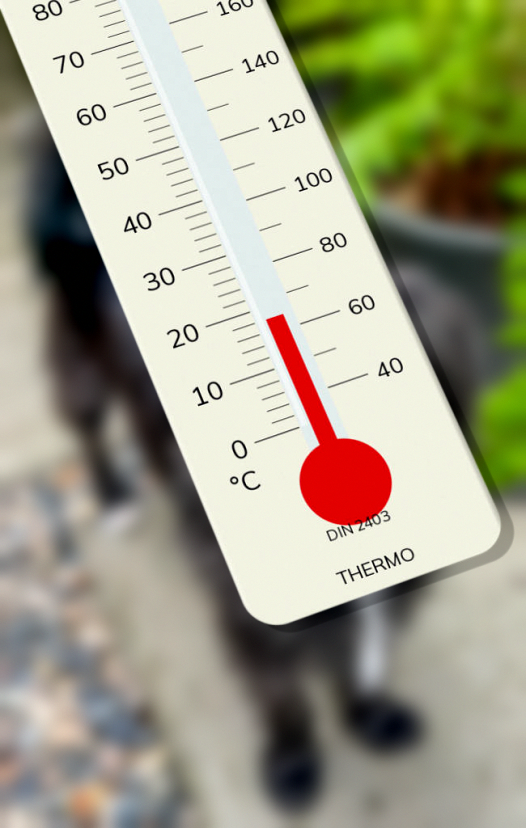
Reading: 18,°C
